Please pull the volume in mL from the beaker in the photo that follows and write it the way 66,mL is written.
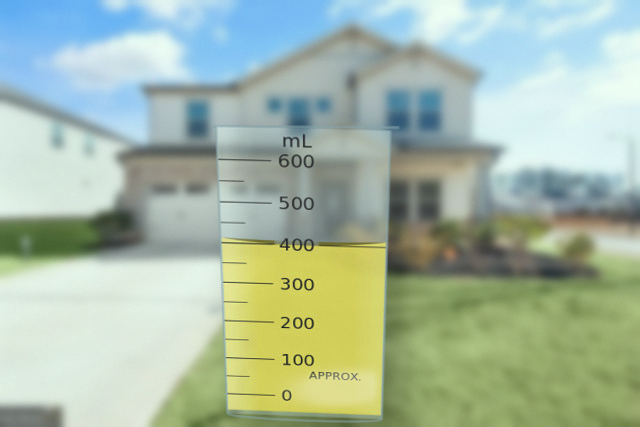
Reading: 400,mL
